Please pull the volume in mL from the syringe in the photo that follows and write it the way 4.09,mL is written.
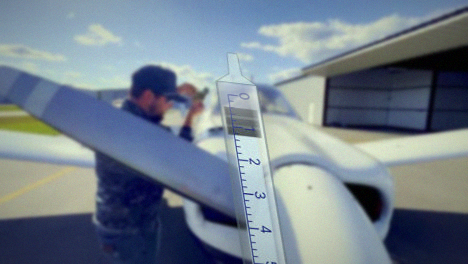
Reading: 0.4,mL
